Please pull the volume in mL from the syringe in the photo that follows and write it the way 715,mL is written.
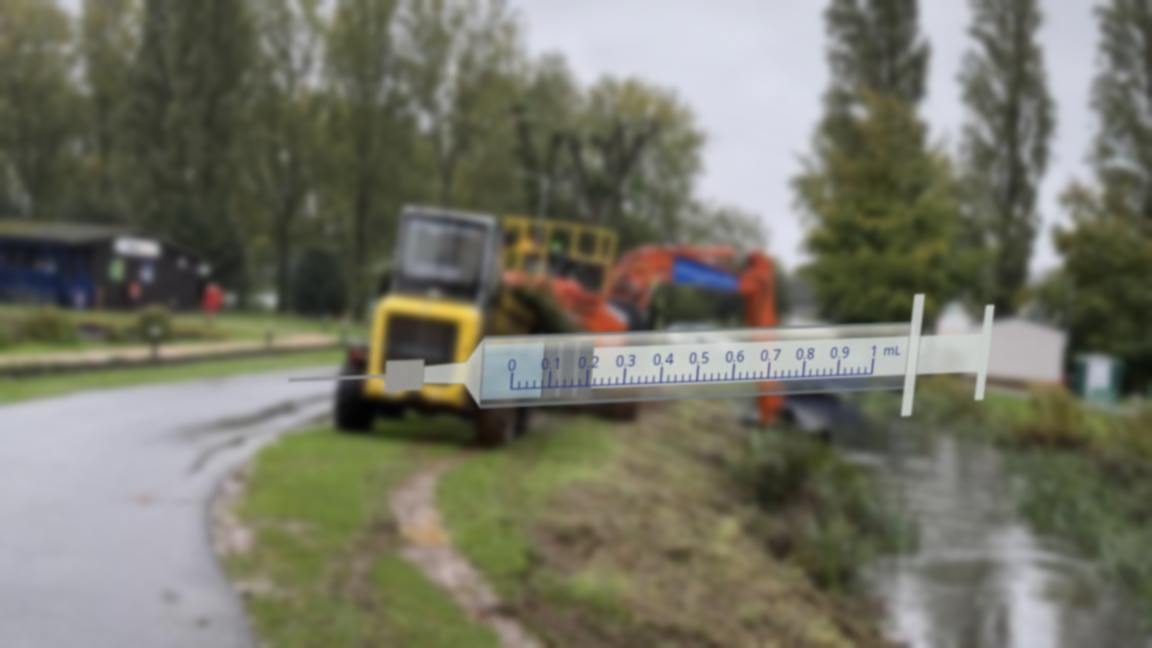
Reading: 0.08,mL
